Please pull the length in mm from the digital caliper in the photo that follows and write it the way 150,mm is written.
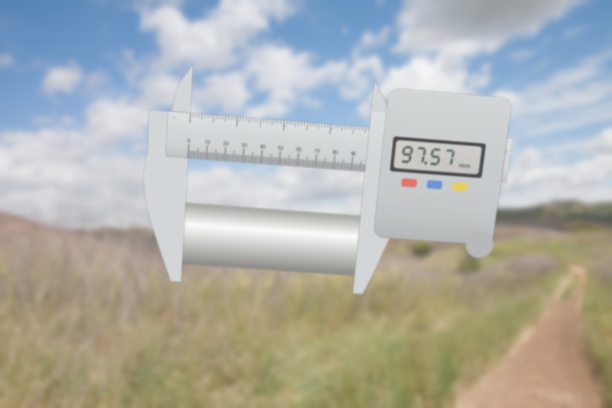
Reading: 97.57,mm
